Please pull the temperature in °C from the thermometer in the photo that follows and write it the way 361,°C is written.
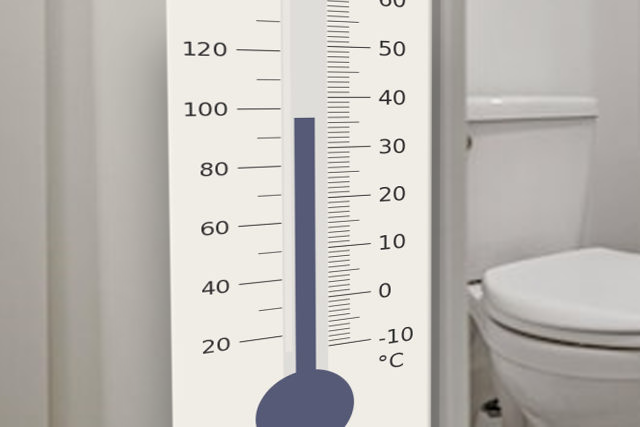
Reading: 36,°C
